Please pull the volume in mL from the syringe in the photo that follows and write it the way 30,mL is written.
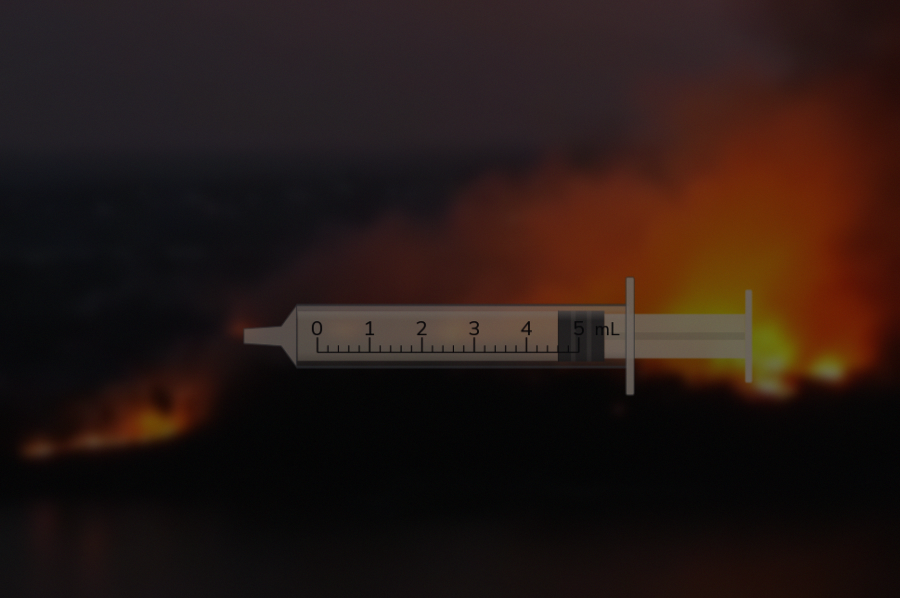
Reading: 4.6,mL
